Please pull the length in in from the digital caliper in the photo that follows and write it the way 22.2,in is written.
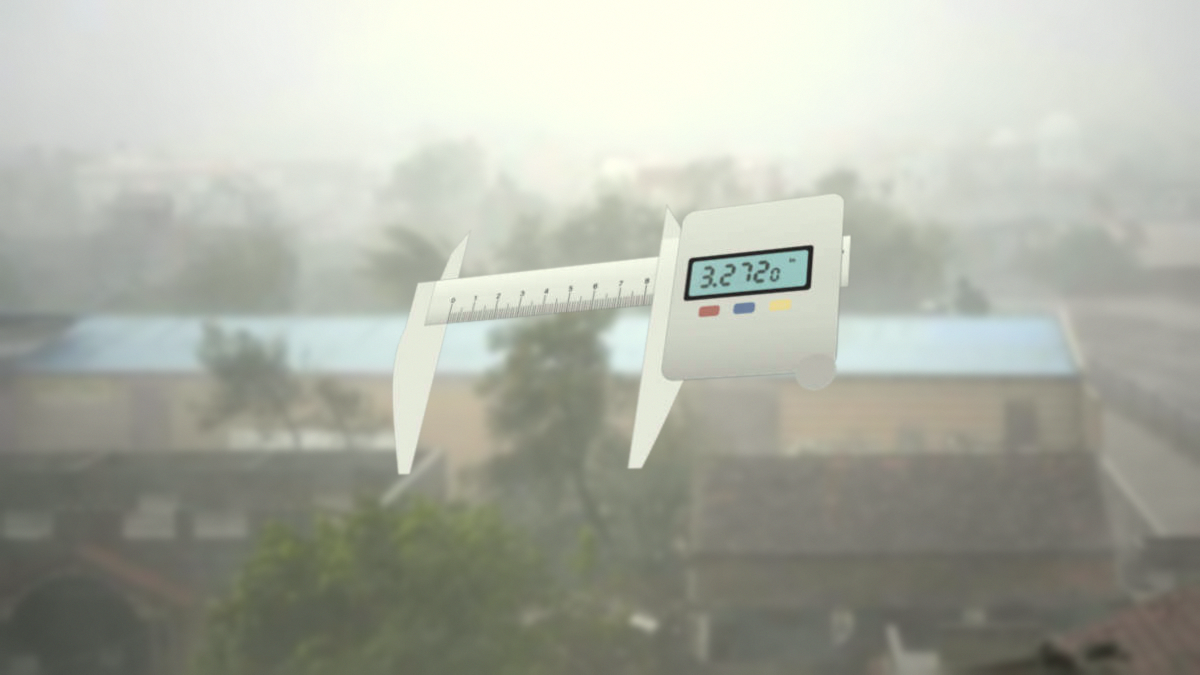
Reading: 3.2720,in
